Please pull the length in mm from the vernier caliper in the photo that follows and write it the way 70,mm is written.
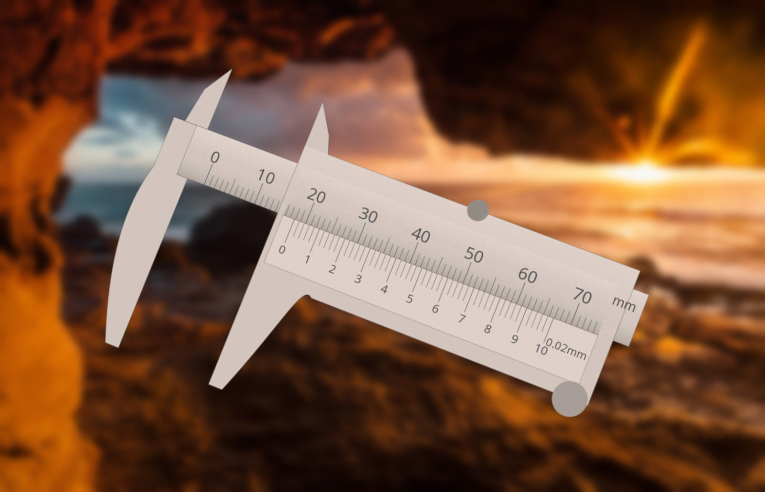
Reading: 17.8,mm
